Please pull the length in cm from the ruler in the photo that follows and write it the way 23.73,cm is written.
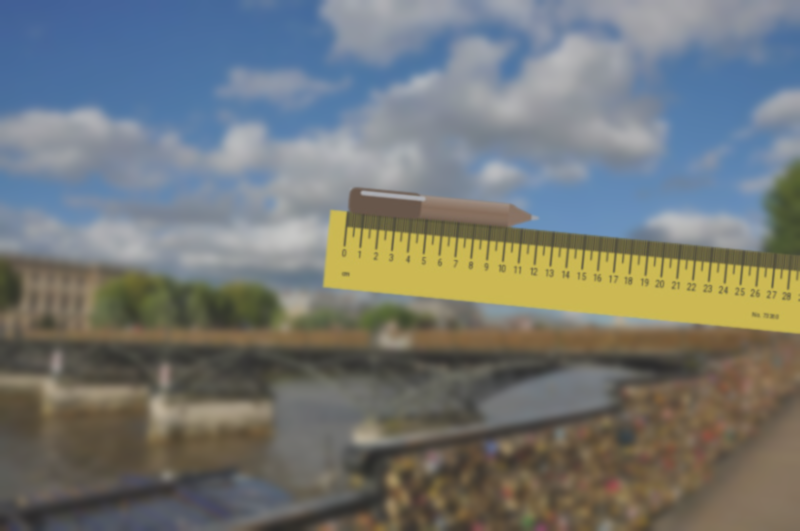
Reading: 12,cm
